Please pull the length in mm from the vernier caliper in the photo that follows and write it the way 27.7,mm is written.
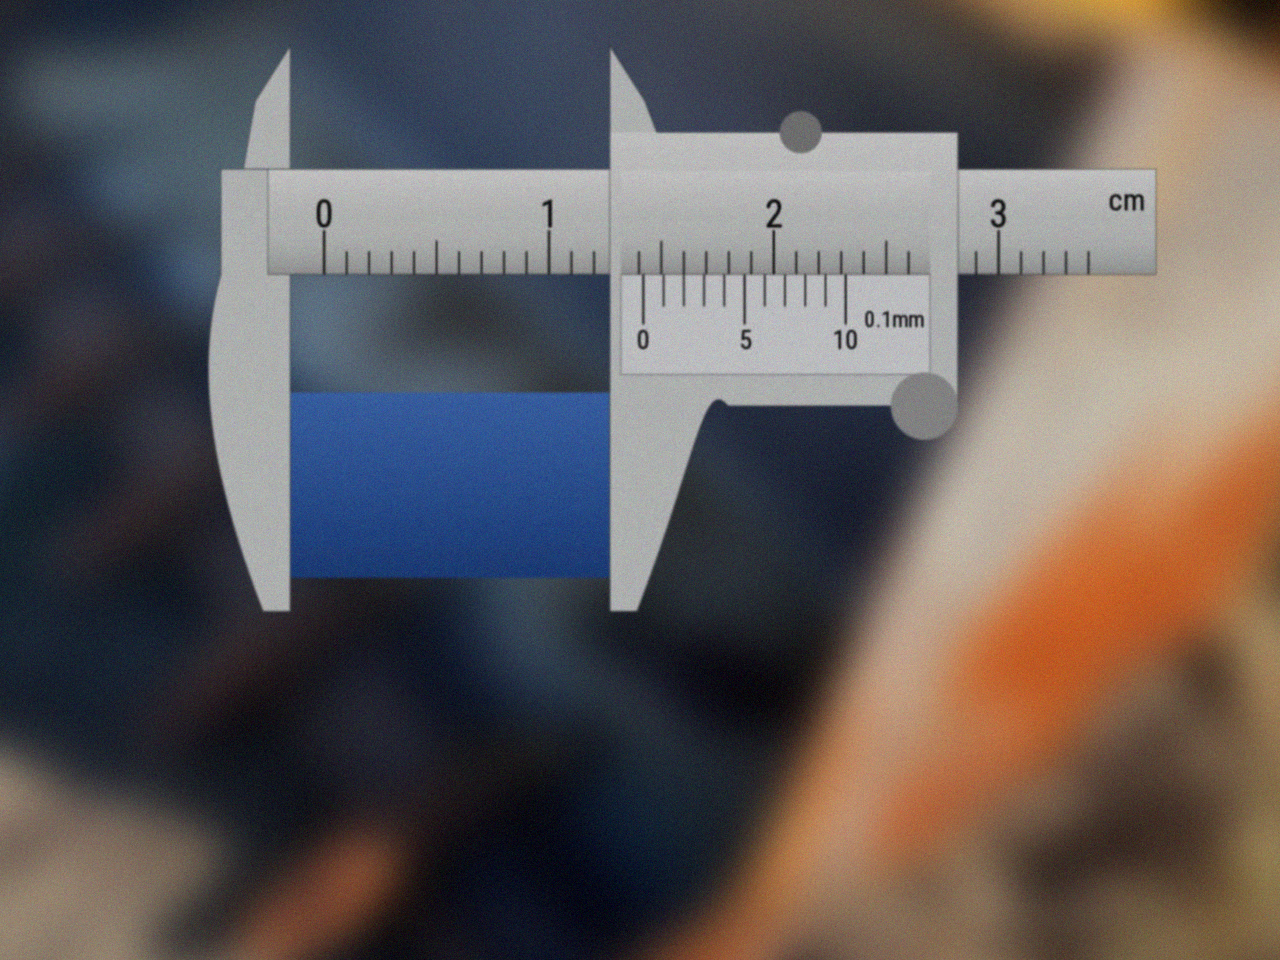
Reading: 14.2,mm
